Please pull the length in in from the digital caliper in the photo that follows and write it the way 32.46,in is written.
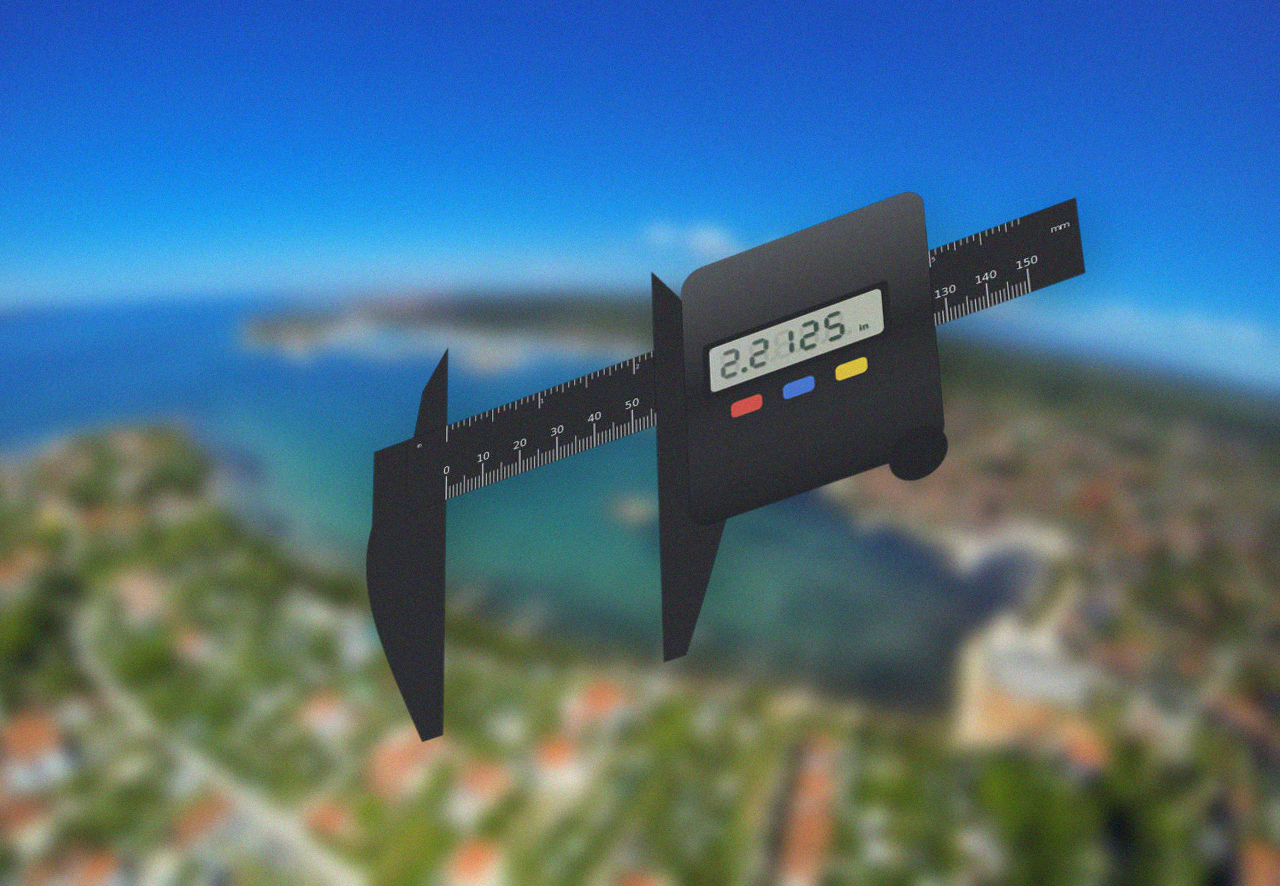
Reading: 2.2125,in
